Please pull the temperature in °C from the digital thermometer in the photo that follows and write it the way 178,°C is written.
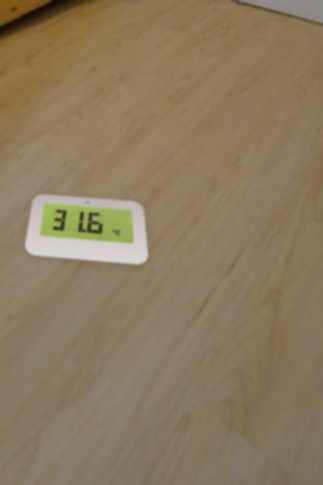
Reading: 31.6,°C
